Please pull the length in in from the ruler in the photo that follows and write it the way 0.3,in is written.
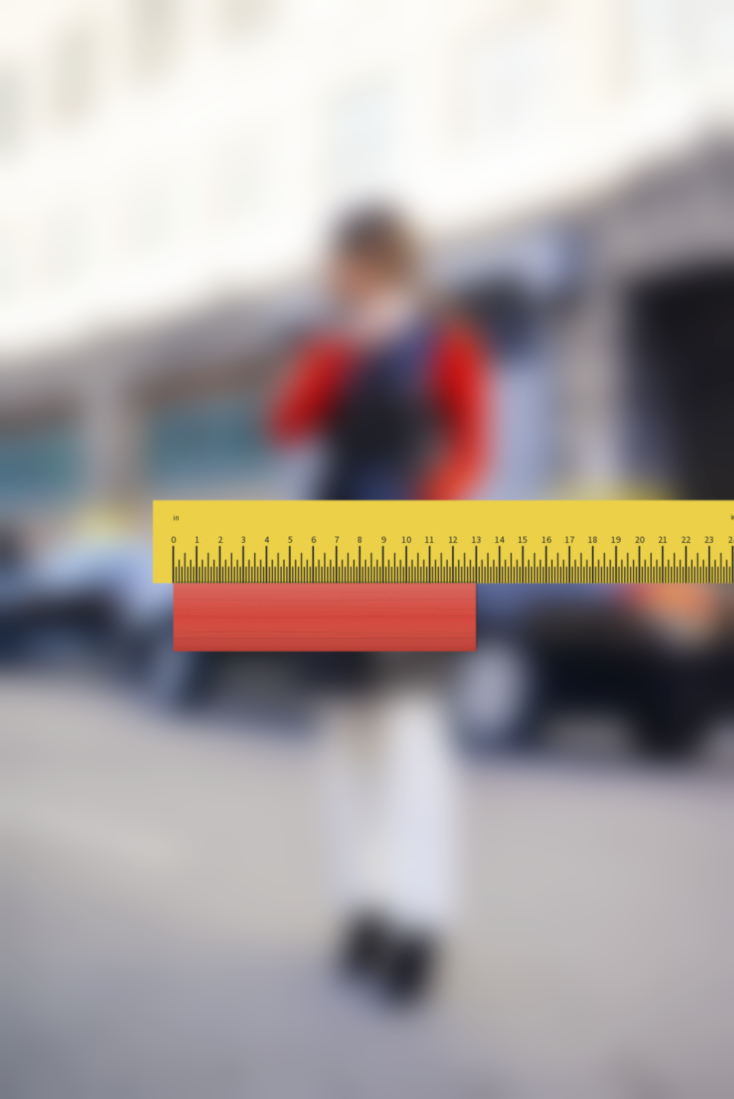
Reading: 13,in
